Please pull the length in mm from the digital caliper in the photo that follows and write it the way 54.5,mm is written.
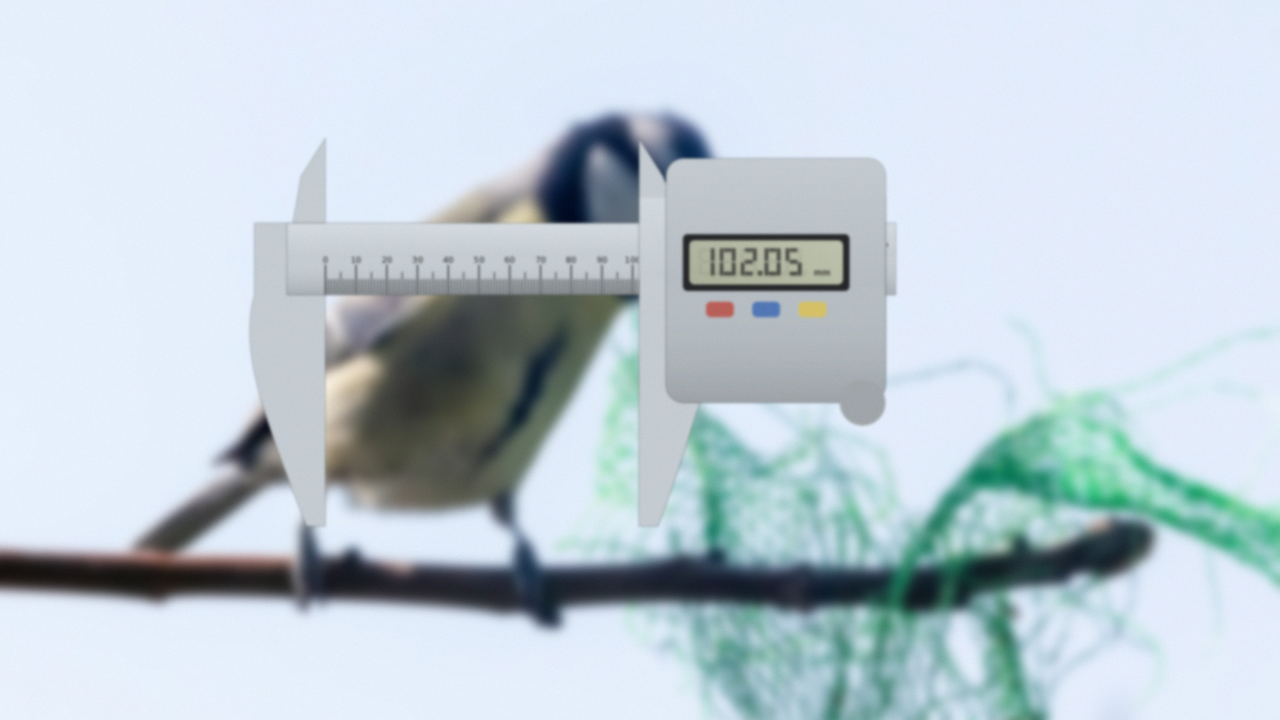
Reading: 102.05,mm
